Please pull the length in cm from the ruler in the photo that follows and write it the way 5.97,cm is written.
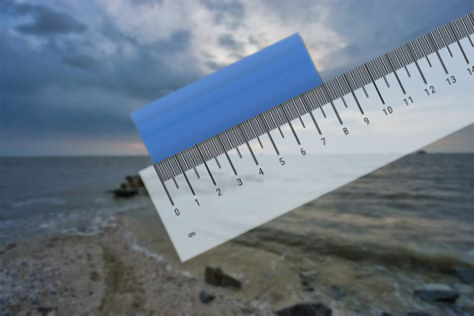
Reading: 8,cm
